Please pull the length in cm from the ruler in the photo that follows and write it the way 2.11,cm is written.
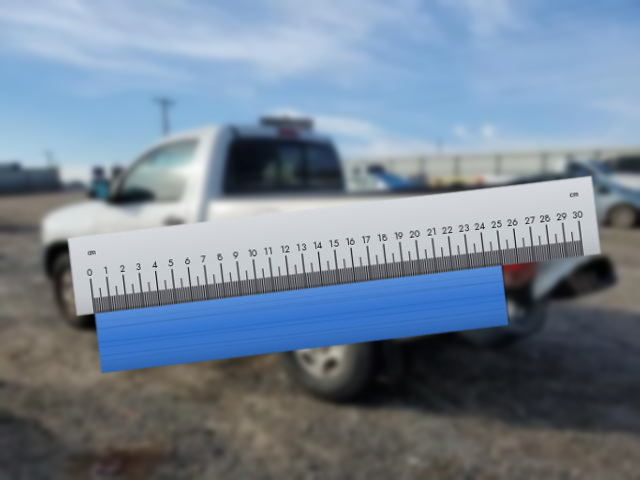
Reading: 25,cm
